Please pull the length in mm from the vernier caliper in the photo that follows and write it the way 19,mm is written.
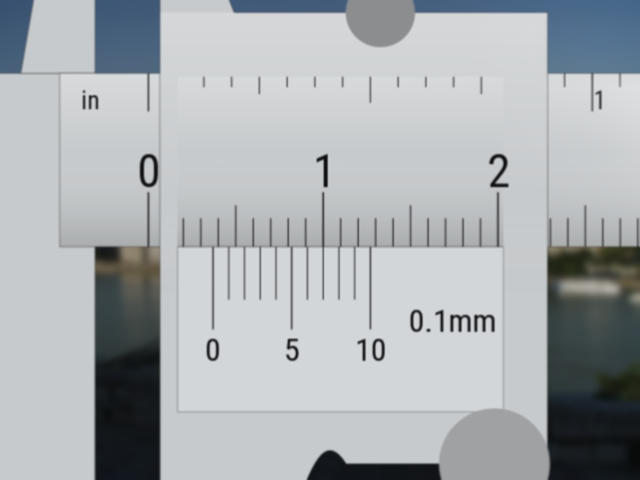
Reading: 3.7,mm
